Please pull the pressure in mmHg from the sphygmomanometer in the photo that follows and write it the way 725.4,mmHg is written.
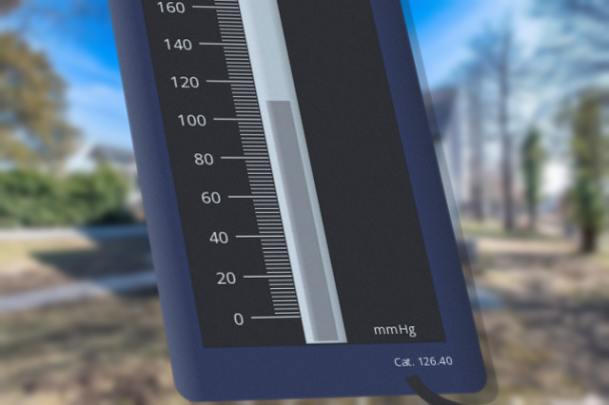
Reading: 110,mmHg
